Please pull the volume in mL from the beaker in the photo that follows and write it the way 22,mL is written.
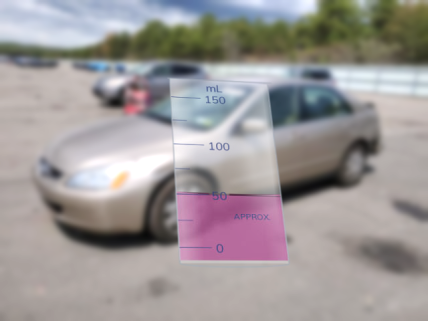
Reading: 50,mL
